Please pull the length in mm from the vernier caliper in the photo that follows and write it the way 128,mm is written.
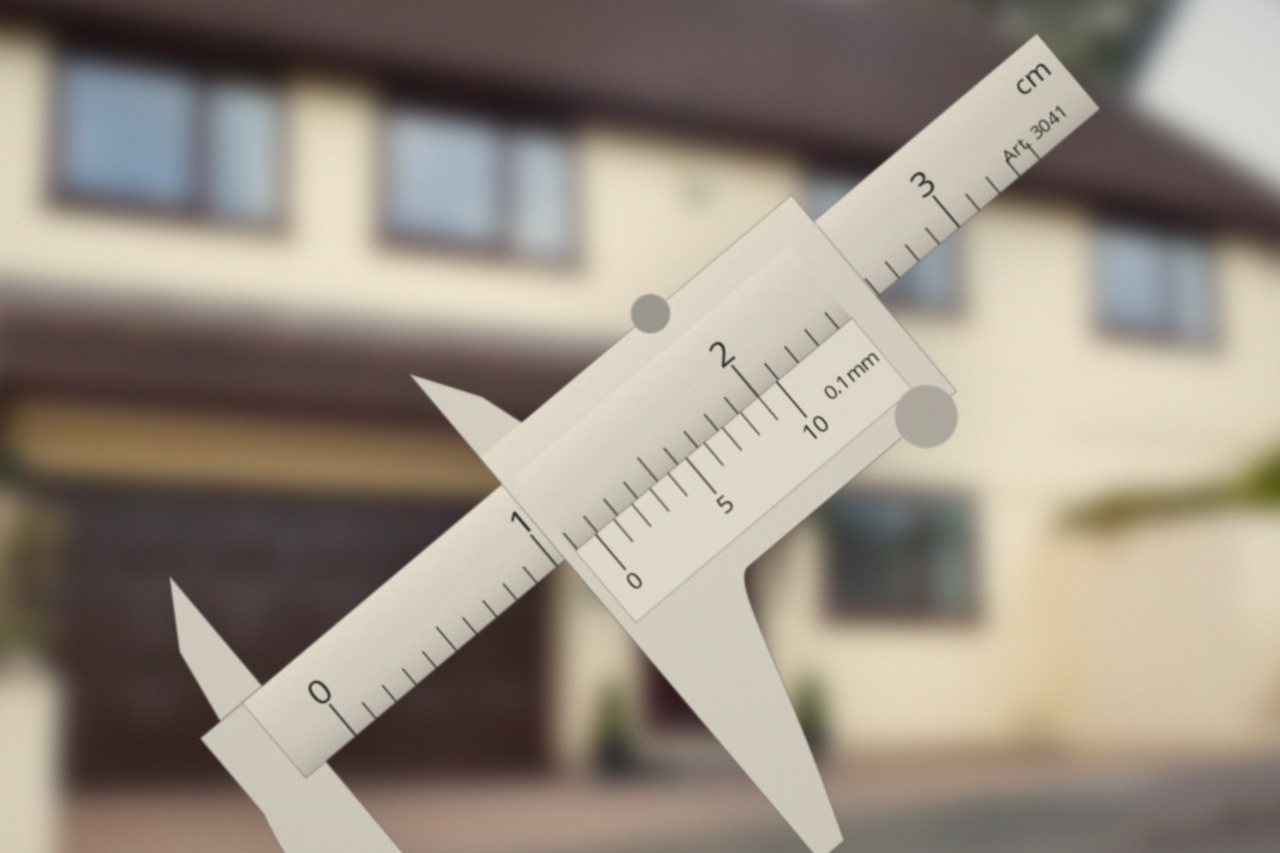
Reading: 11.9,mm
